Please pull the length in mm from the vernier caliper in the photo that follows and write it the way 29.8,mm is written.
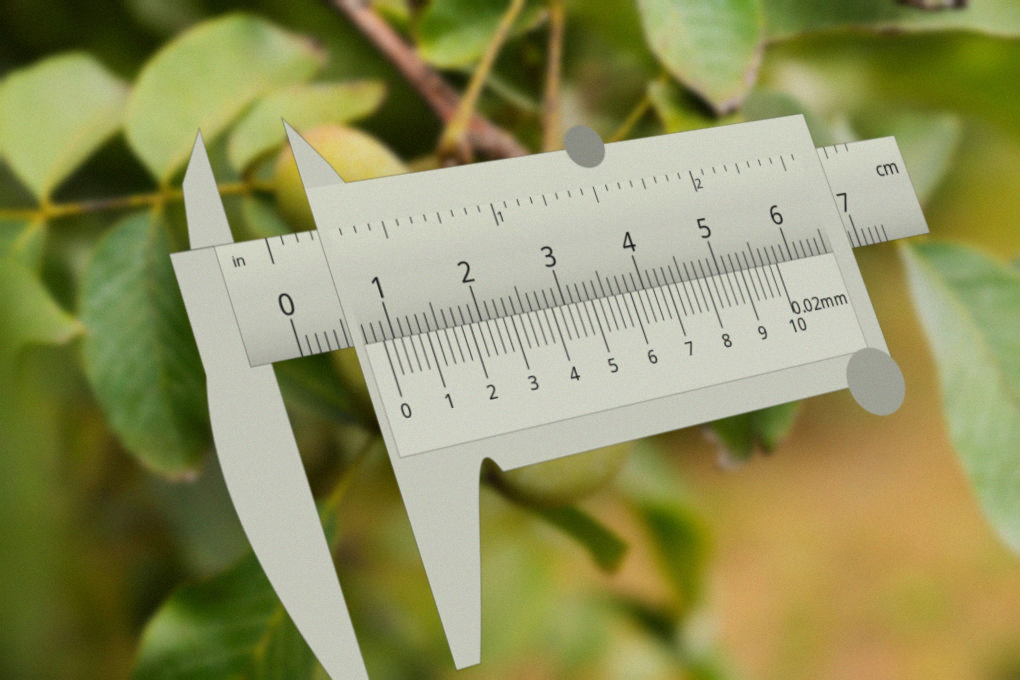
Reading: 8.8,mm
